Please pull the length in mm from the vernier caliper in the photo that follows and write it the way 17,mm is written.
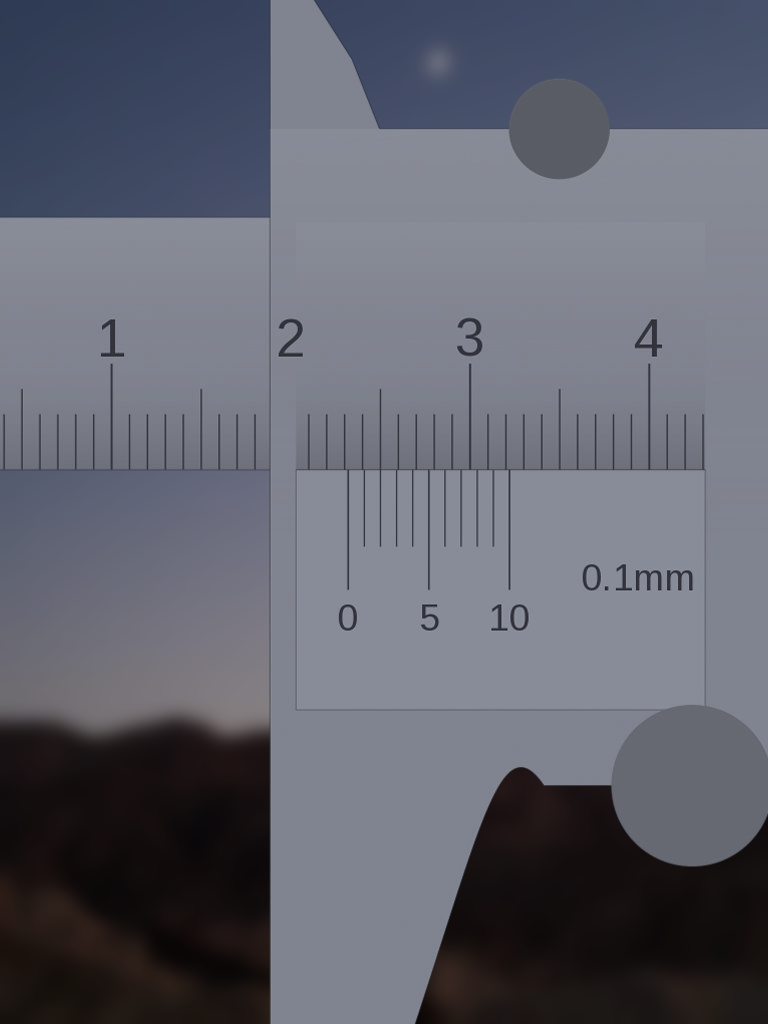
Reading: 23.2,mm
